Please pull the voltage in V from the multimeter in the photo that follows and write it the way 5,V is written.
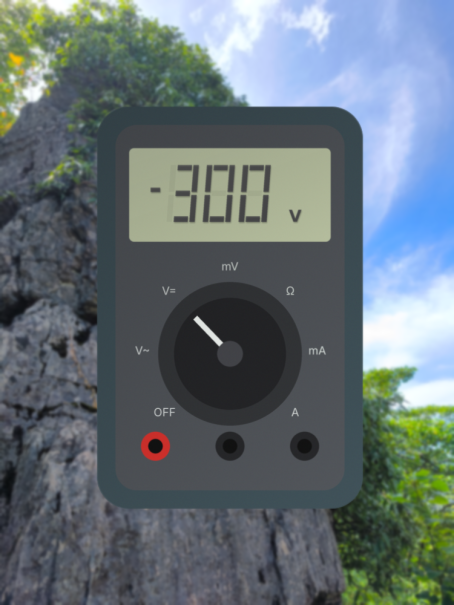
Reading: -300,V
